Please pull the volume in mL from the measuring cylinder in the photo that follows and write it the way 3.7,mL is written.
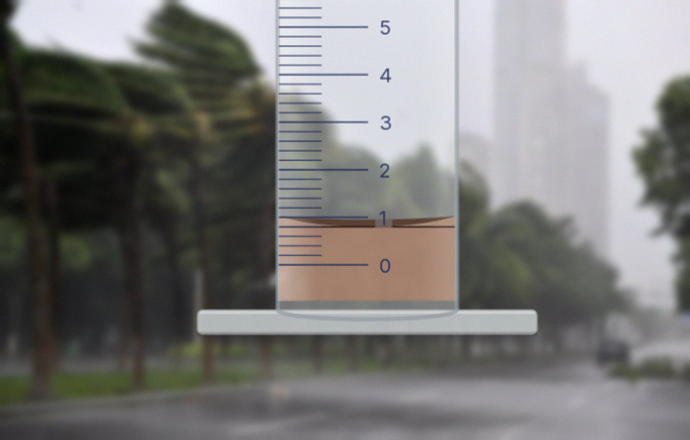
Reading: 0.8,mL
